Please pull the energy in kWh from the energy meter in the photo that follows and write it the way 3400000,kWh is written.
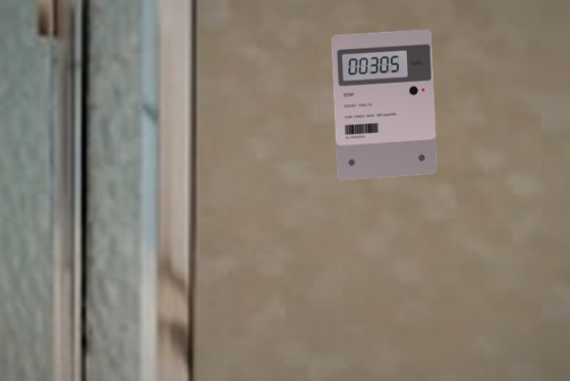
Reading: 305,kWh
